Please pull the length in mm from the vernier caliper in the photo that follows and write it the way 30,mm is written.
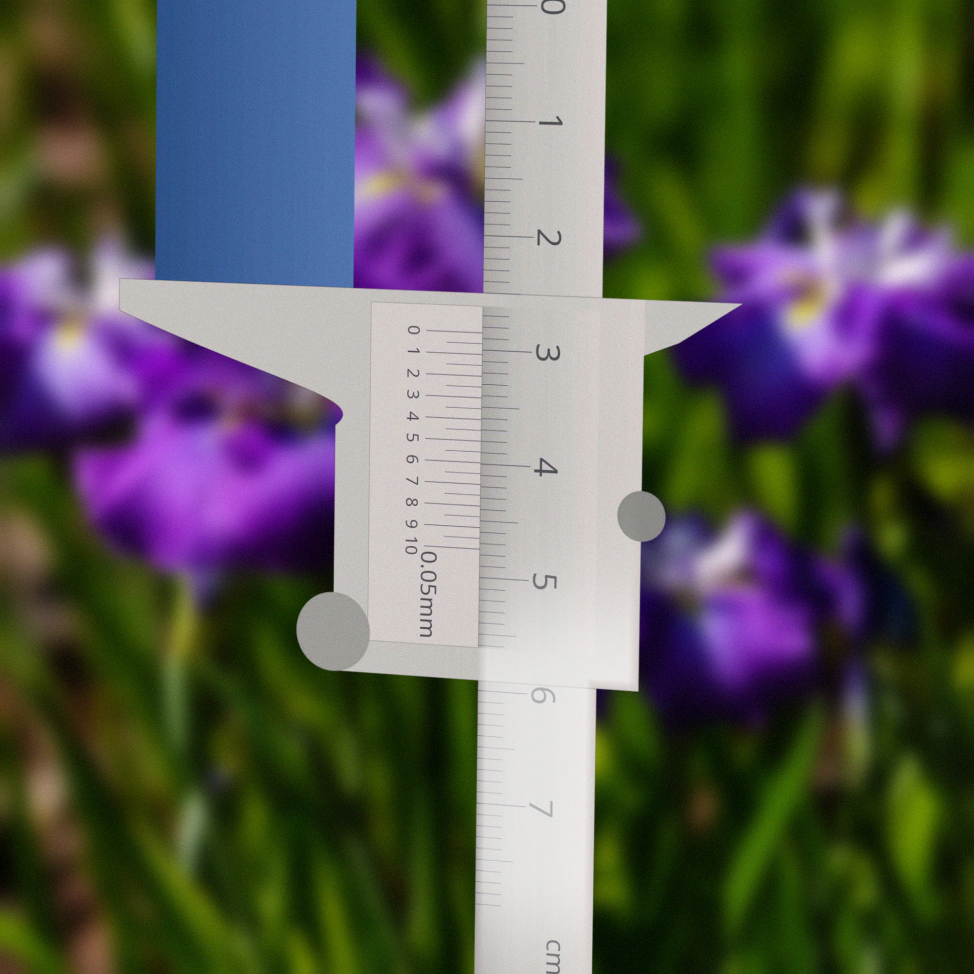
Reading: 28.5,mm
